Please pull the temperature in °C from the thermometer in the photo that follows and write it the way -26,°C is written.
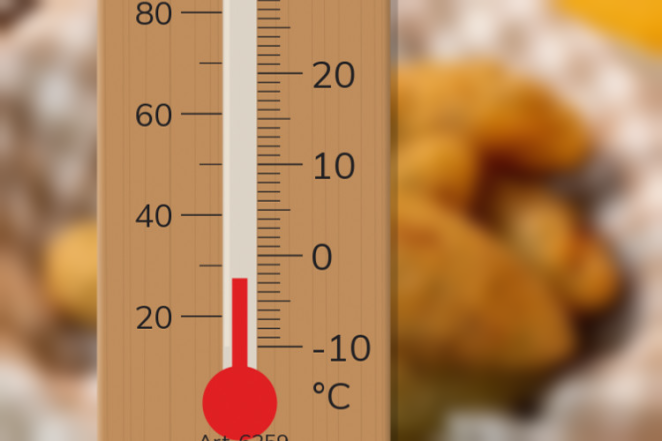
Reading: -2.5,°C
